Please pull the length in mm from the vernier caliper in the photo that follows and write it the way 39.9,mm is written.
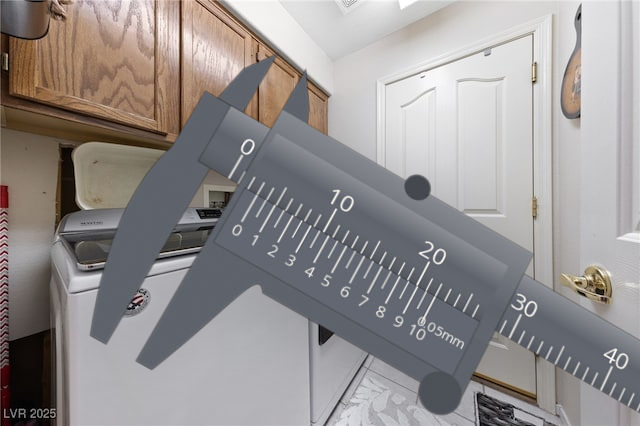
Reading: 3.0,mm
